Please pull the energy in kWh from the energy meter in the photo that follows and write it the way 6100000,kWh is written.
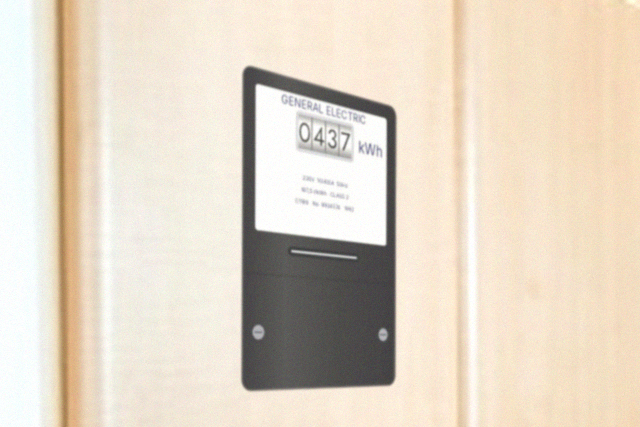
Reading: 437,kWh
